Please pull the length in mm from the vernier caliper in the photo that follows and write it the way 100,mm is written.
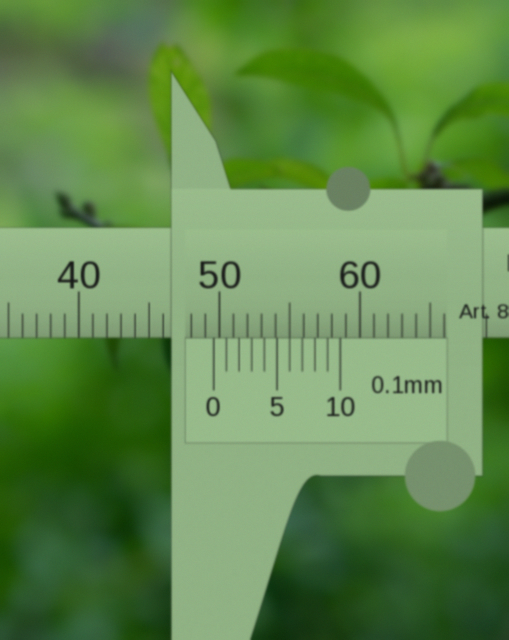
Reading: 49.6,mm
